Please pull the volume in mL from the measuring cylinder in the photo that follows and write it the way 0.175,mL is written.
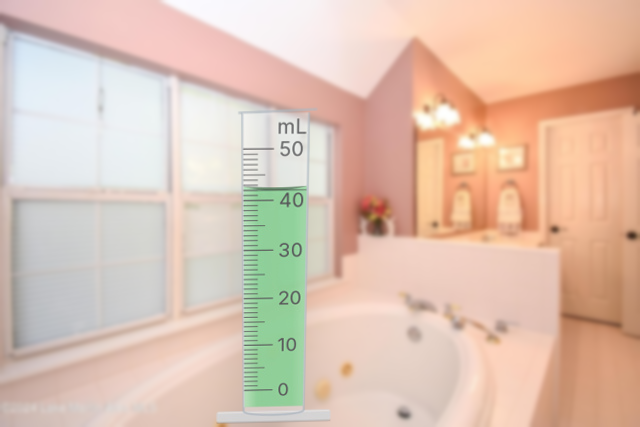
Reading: 42,mL
